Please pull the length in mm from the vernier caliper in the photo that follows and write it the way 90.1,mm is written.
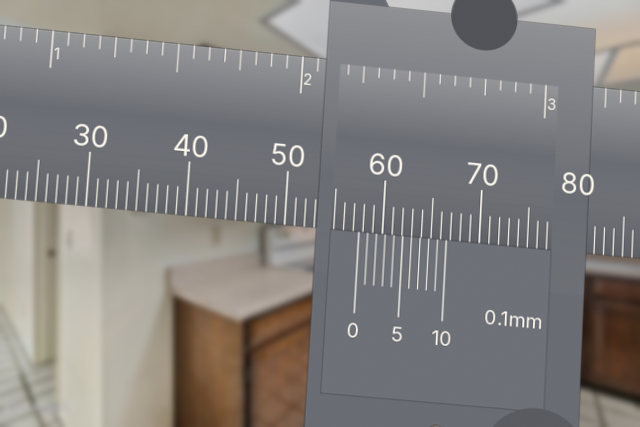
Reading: 57.6,mm
